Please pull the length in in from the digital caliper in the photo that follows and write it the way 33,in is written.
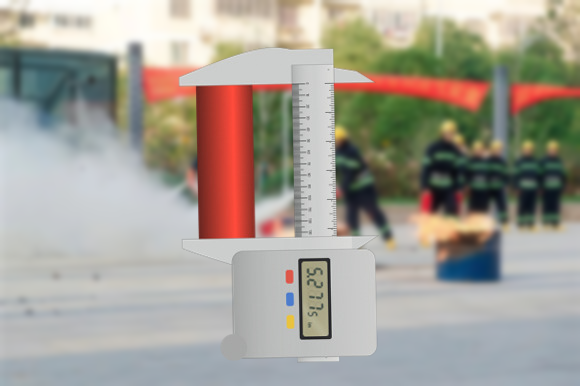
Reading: 5.2775,in
